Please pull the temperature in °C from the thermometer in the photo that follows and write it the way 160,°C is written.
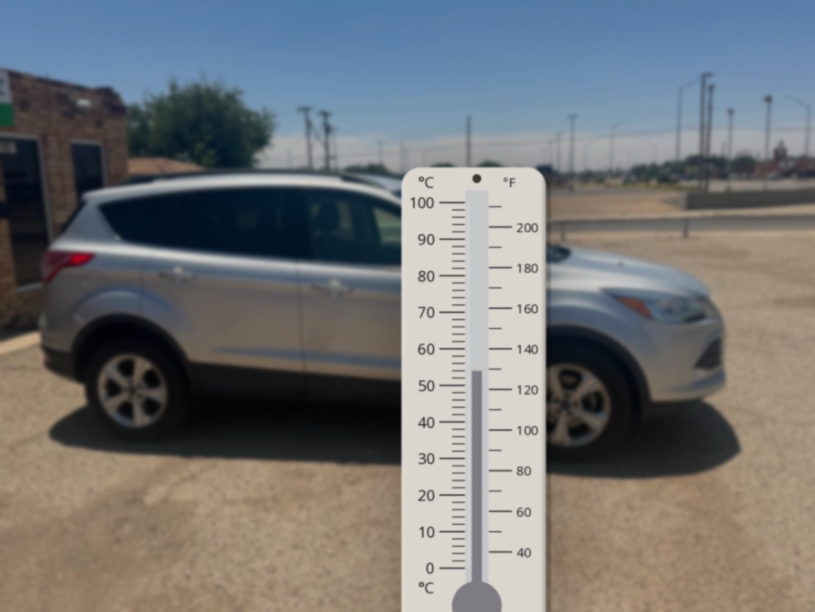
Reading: 54,°C
